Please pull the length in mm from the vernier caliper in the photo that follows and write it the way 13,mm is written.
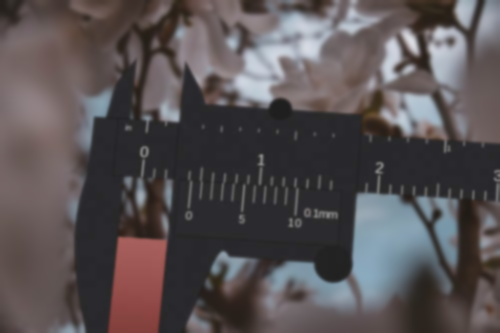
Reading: 4.2,mm
